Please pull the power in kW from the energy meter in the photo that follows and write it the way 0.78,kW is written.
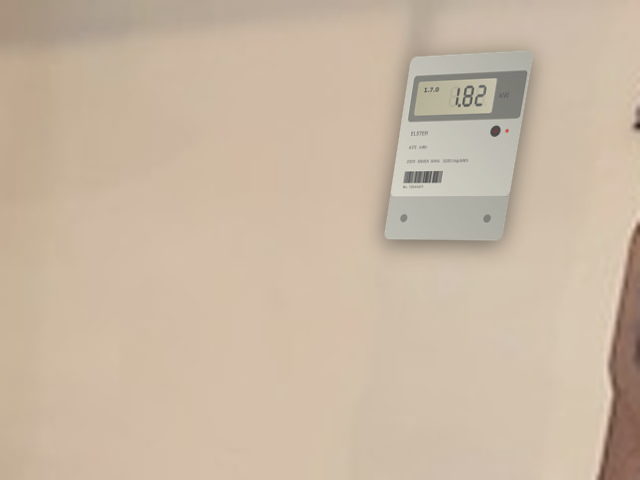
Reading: 1.82,kW
